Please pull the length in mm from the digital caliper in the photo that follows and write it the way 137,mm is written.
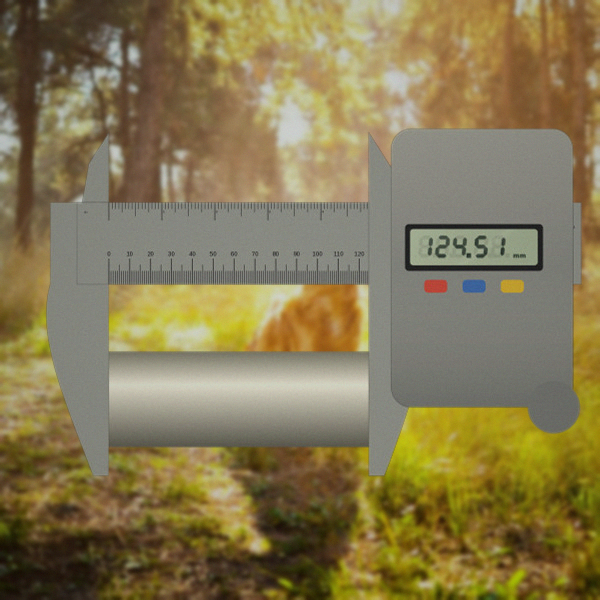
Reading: 124.51,mm
